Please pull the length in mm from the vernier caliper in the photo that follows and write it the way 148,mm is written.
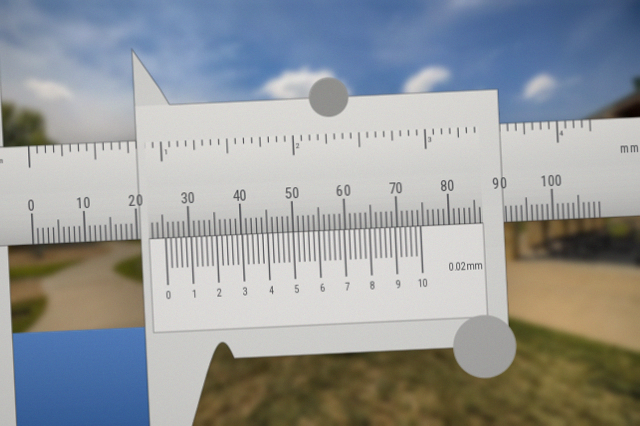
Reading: 25.5,mm
